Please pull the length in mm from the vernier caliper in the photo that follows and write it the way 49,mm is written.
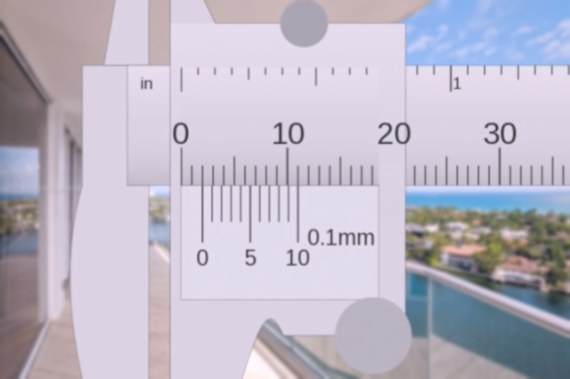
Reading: 2.0,mm
